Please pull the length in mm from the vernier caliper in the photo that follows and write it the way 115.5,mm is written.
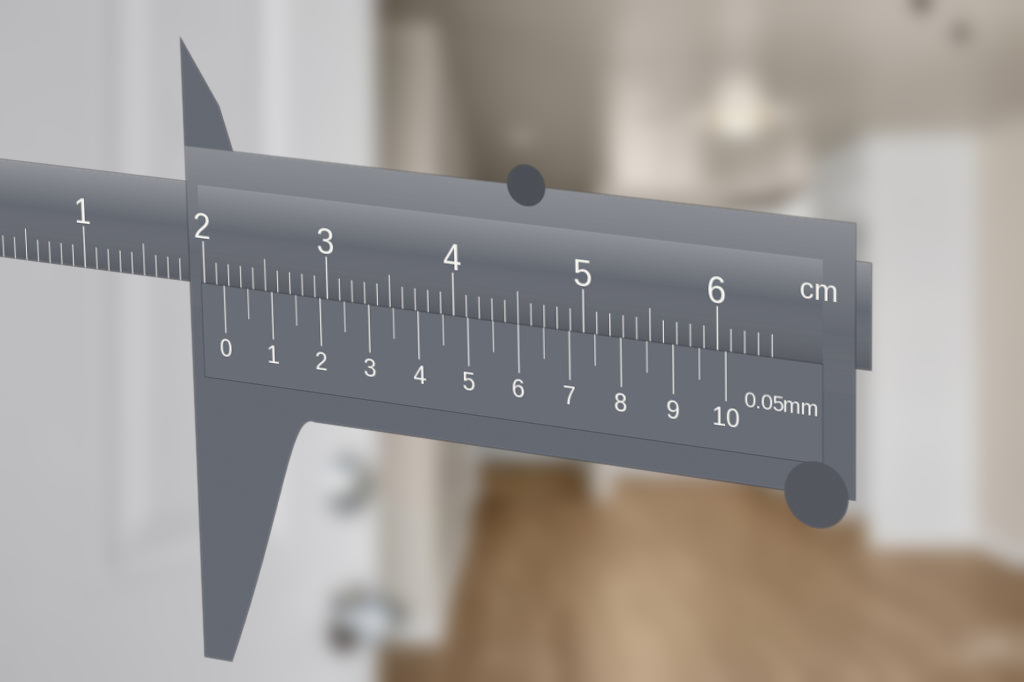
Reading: 21.6,mm
